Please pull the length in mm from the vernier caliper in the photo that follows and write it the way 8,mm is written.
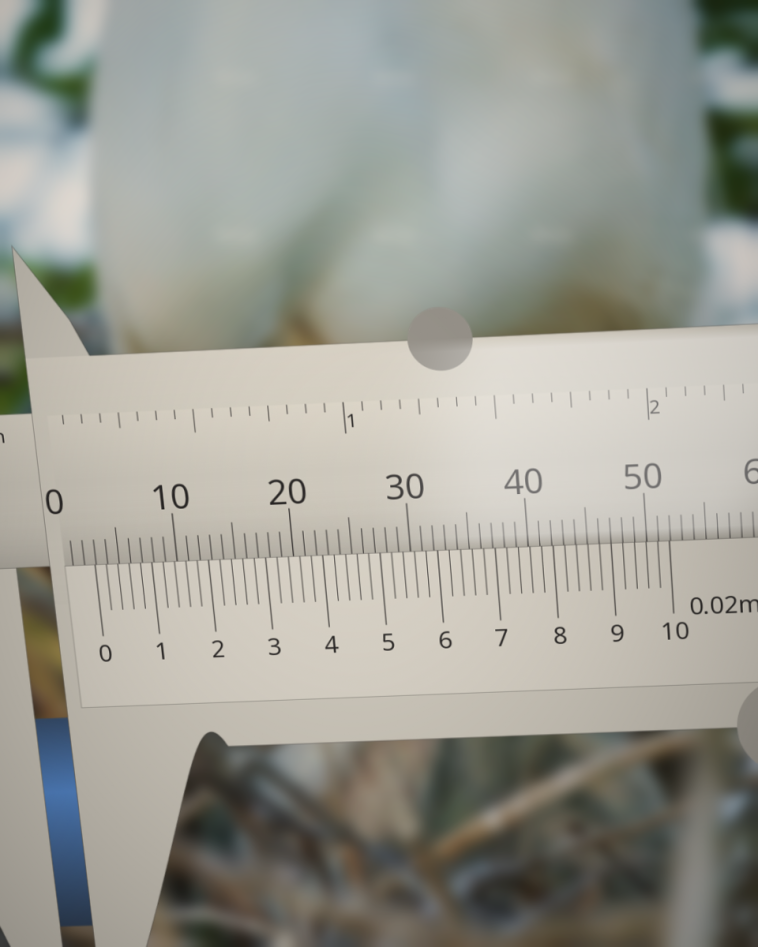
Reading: 2.9,mm
